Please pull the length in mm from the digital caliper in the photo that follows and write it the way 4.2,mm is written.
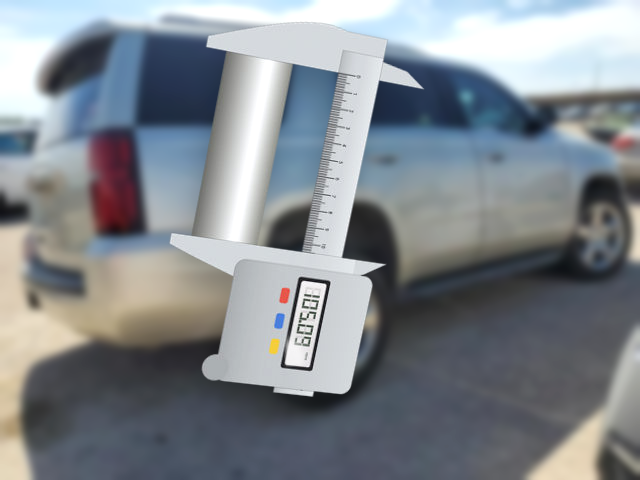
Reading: 105.09,mm
